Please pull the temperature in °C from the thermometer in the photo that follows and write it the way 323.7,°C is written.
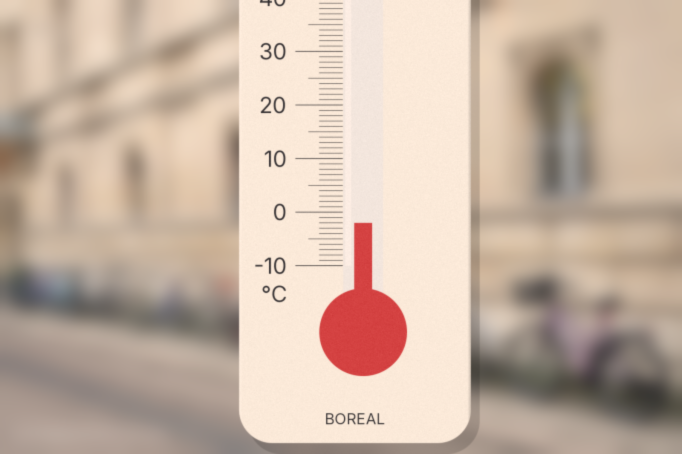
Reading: -2,°C
